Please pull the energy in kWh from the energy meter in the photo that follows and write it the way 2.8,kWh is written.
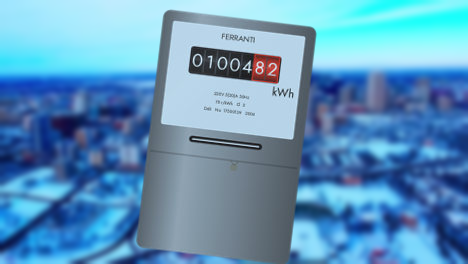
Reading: 1004.82,kWh
